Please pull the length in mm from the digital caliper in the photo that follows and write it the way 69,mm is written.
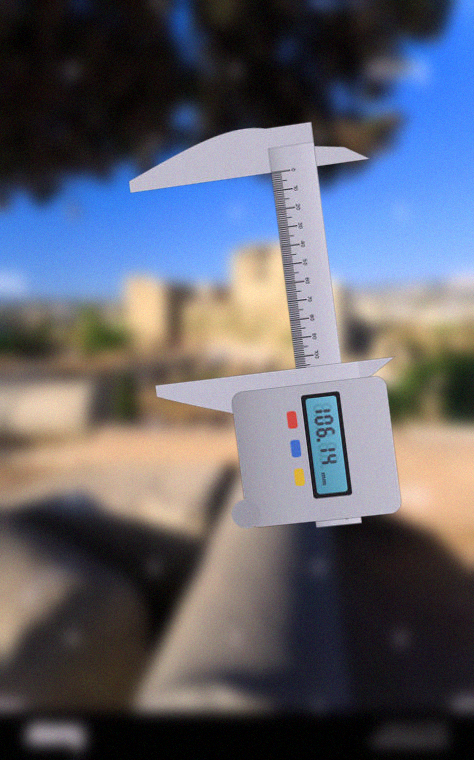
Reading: 106.14,mm
